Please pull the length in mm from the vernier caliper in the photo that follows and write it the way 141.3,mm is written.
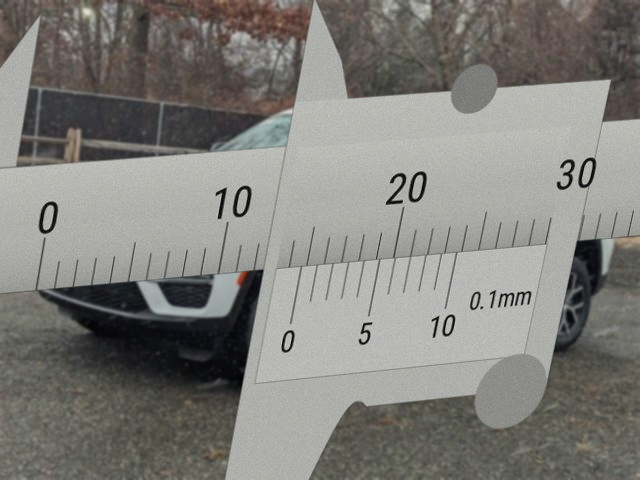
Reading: 14.7,mm
